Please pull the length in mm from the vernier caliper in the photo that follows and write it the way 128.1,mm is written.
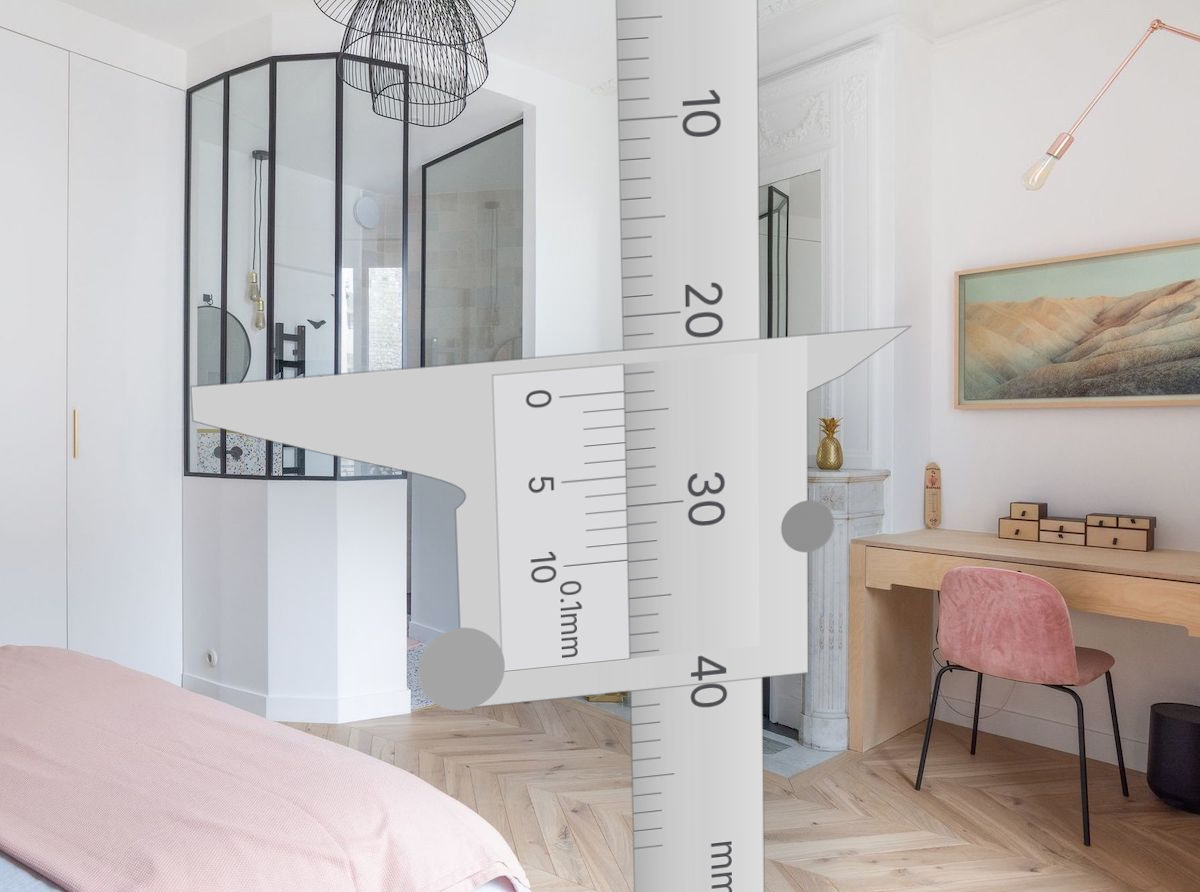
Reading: 23.9,mm
